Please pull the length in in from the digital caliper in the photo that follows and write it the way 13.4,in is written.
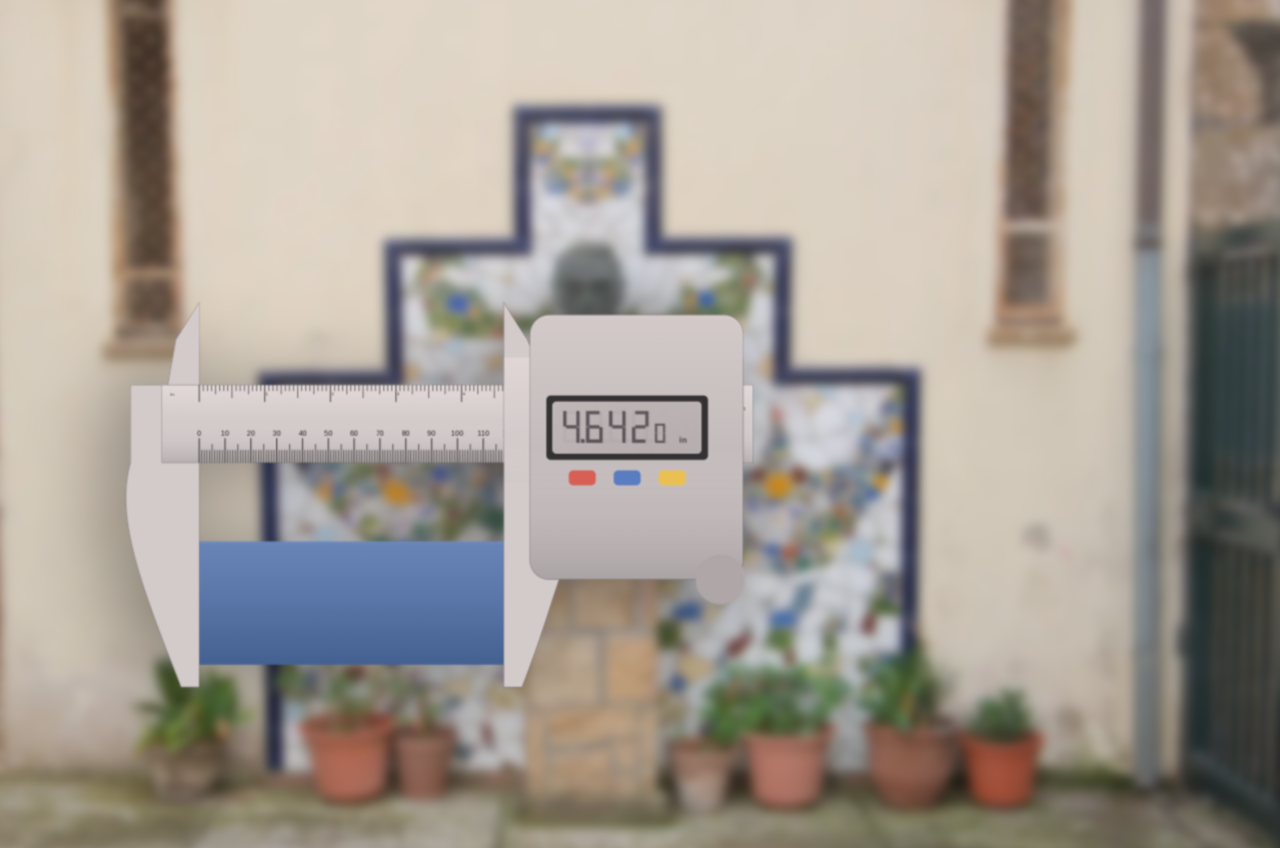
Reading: 4.6420,in
